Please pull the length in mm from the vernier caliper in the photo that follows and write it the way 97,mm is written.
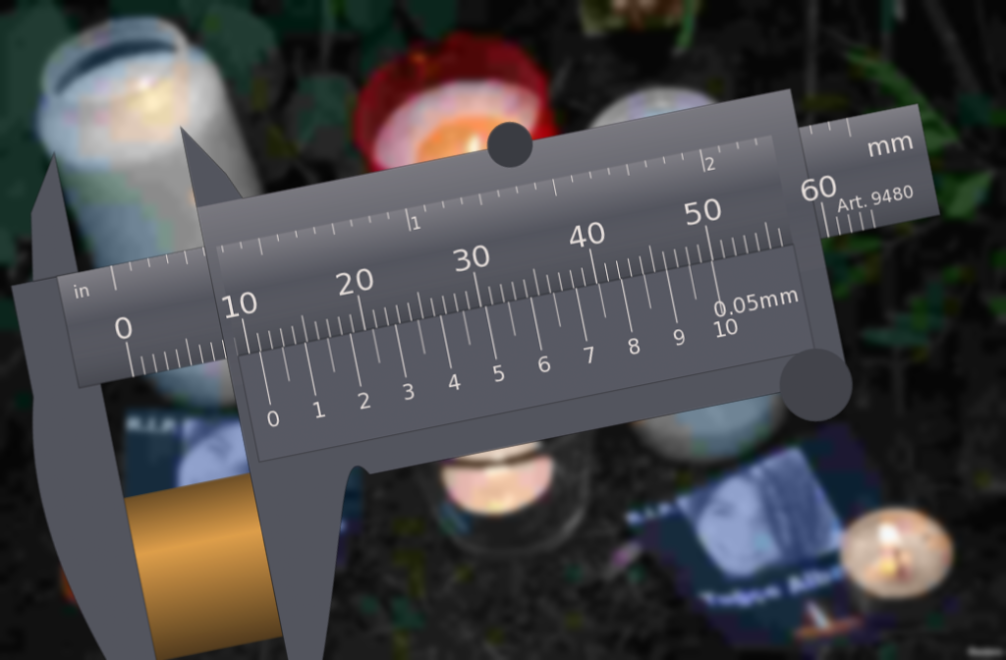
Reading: 10.9,mm
